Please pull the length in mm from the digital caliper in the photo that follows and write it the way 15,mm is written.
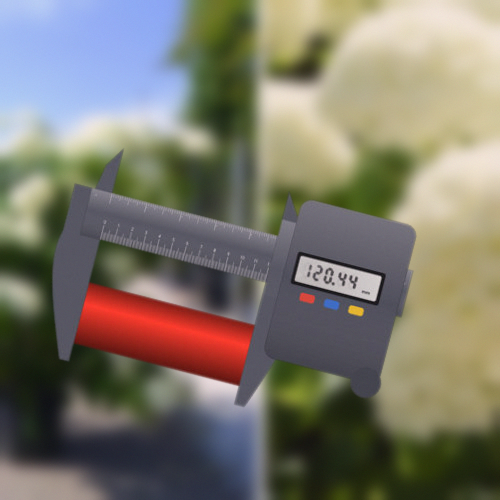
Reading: 120.44,mm
